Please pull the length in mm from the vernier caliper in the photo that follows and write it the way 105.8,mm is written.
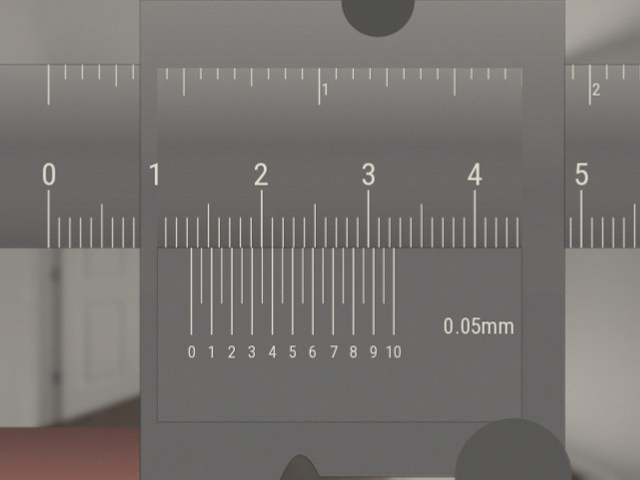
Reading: 13.4,mm
